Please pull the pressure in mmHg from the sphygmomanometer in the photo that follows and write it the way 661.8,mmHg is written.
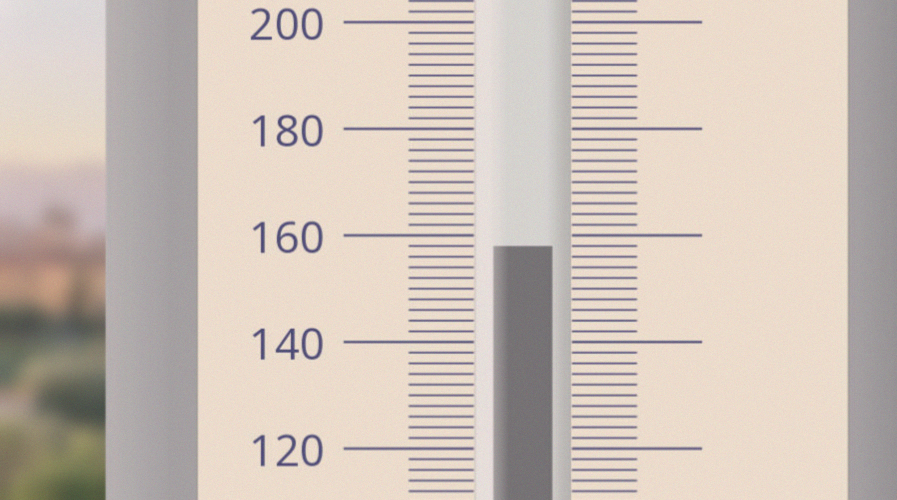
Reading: 158,mmHg
